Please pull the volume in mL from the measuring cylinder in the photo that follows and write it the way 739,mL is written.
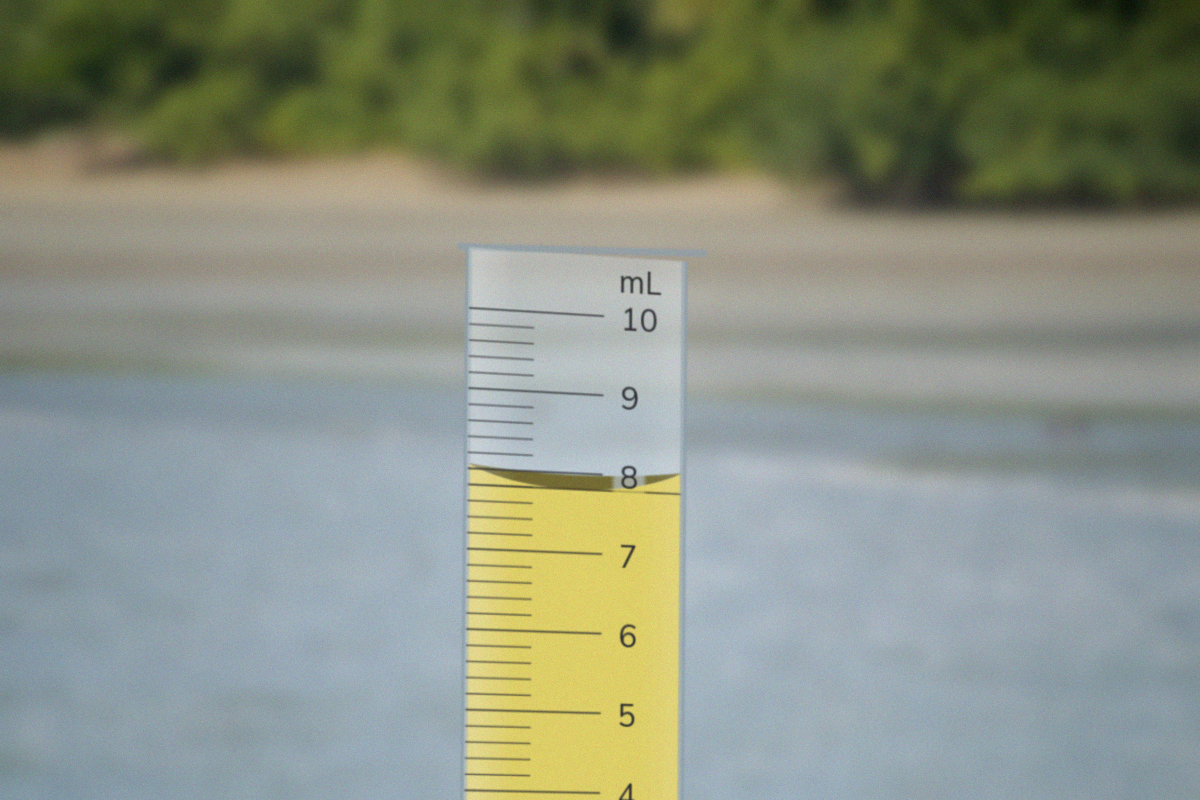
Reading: 7.8,mL
